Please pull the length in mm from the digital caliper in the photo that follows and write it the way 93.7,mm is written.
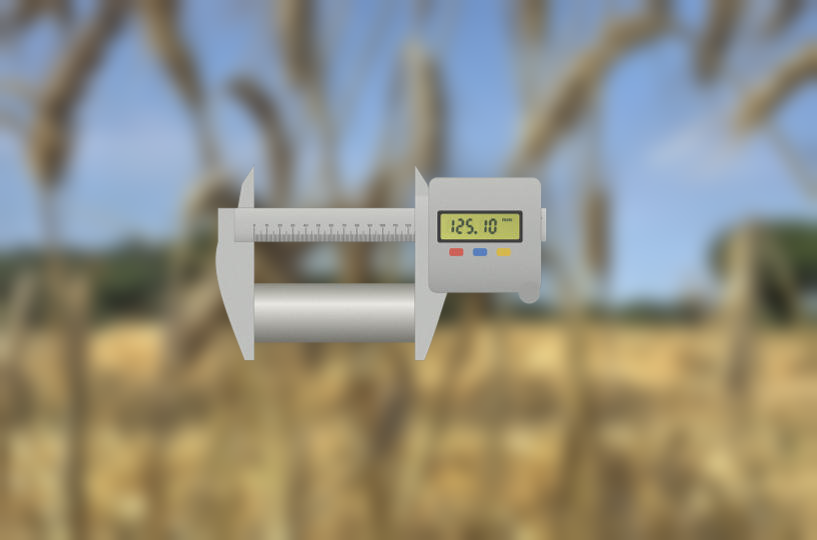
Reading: 125.10,mm
